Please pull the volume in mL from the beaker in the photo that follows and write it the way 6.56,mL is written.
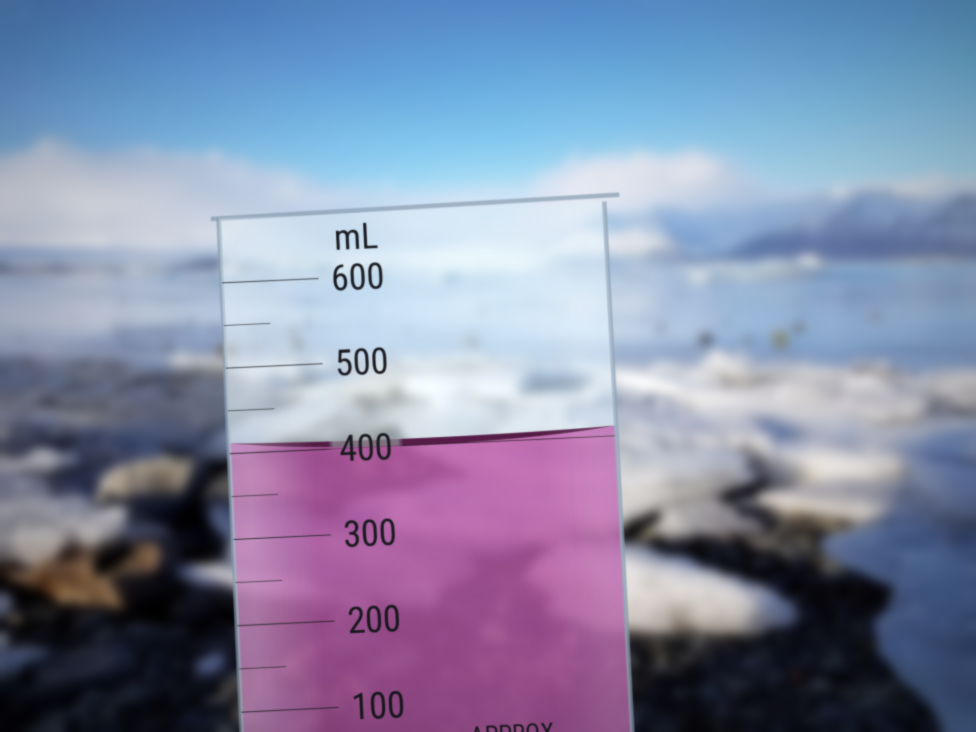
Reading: 400,mL
